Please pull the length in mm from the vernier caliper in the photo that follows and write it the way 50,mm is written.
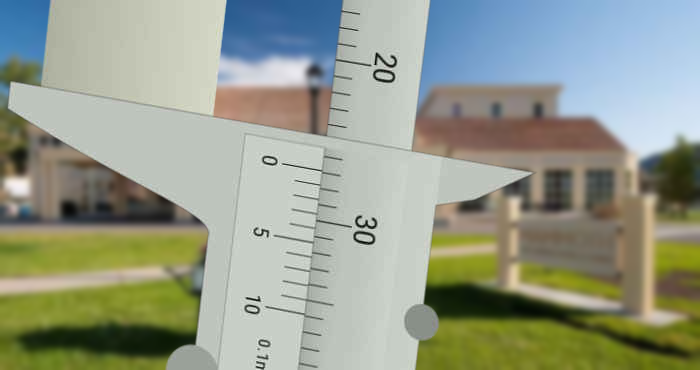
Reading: 26.9,mm
